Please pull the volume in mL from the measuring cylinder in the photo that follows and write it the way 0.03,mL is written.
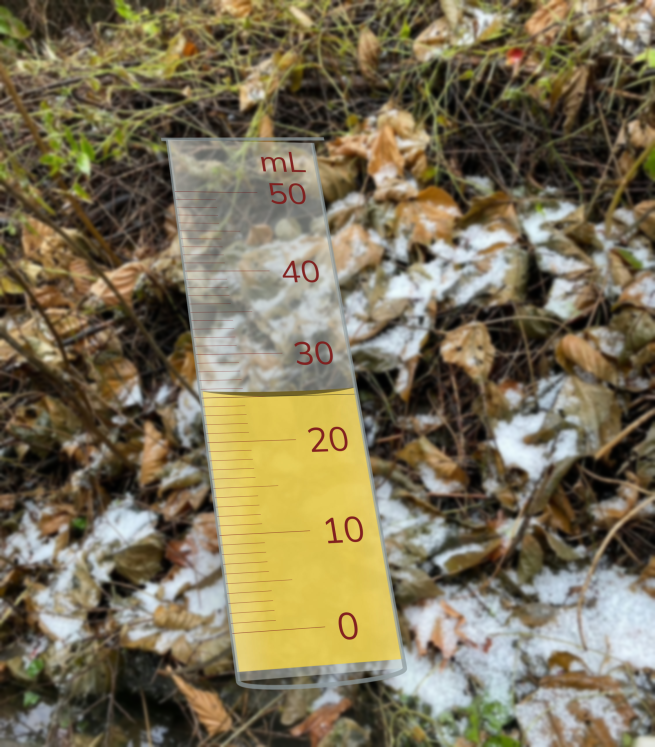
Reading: 25,mL
